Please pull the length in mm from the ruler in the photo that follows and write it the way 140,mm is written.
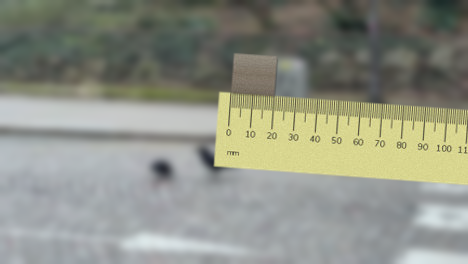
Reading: 20,mm
